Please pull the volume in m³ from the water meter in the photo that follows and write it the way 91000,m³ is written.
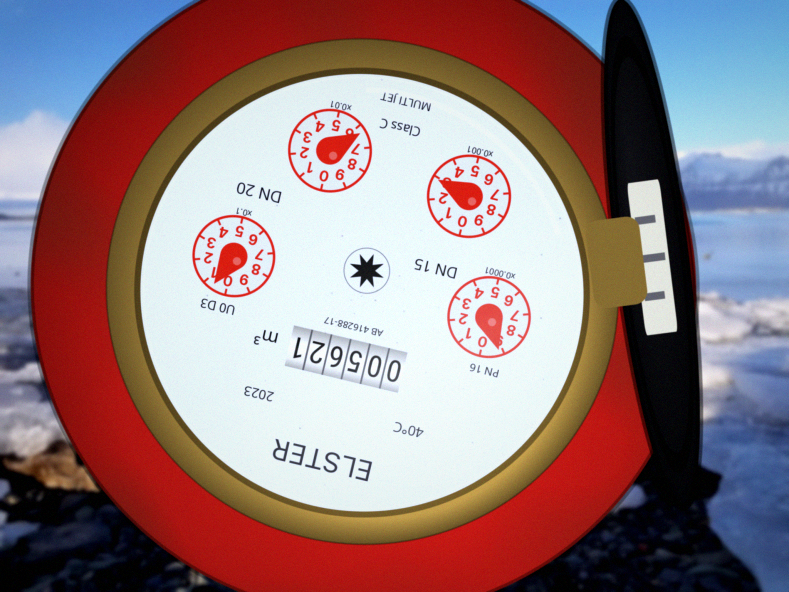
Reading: 5621.0629,m³
